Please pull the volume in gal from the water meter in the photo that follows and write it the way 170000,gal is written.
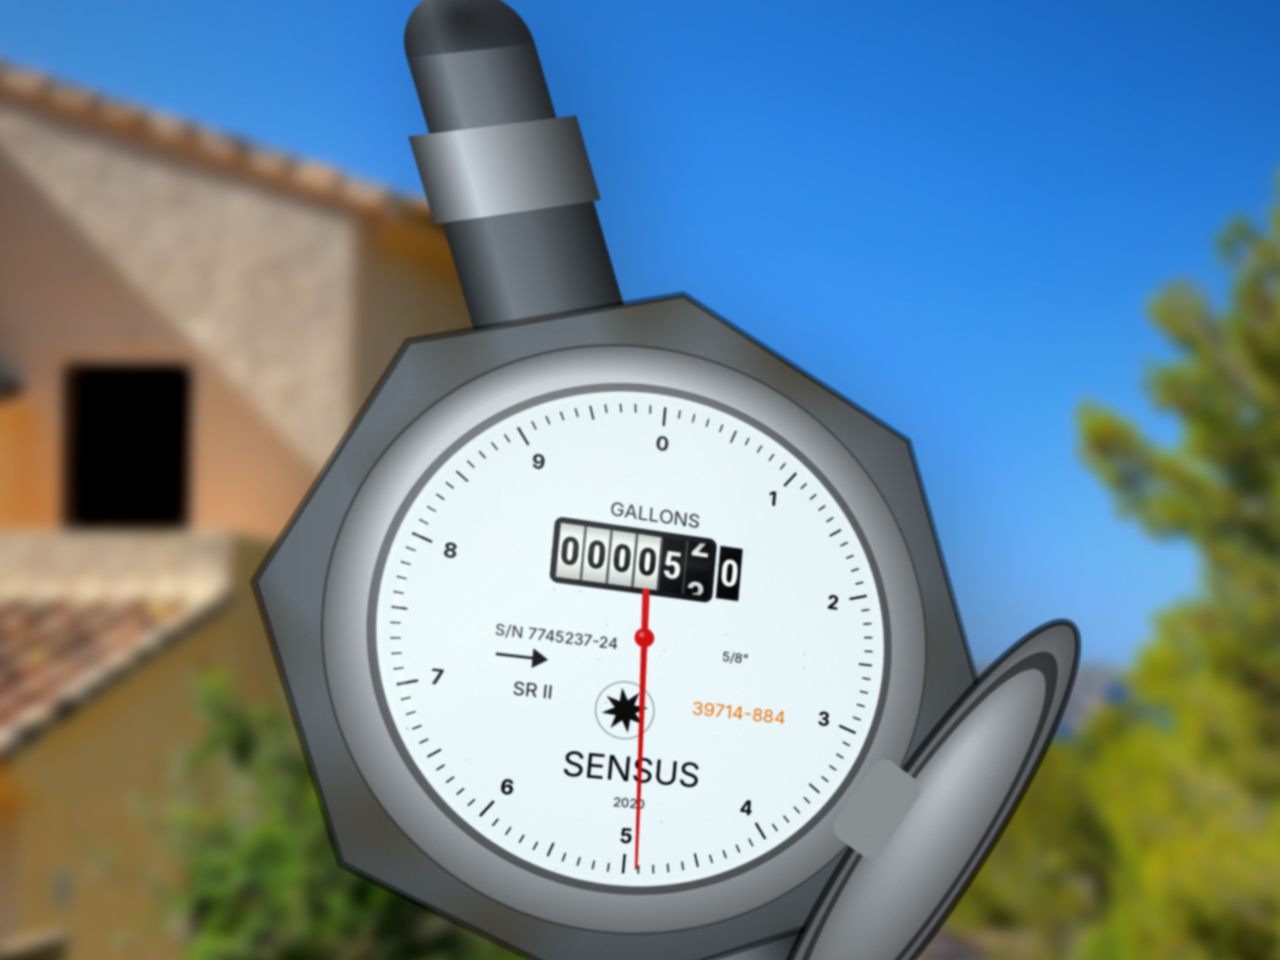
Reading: 524.9,gal
